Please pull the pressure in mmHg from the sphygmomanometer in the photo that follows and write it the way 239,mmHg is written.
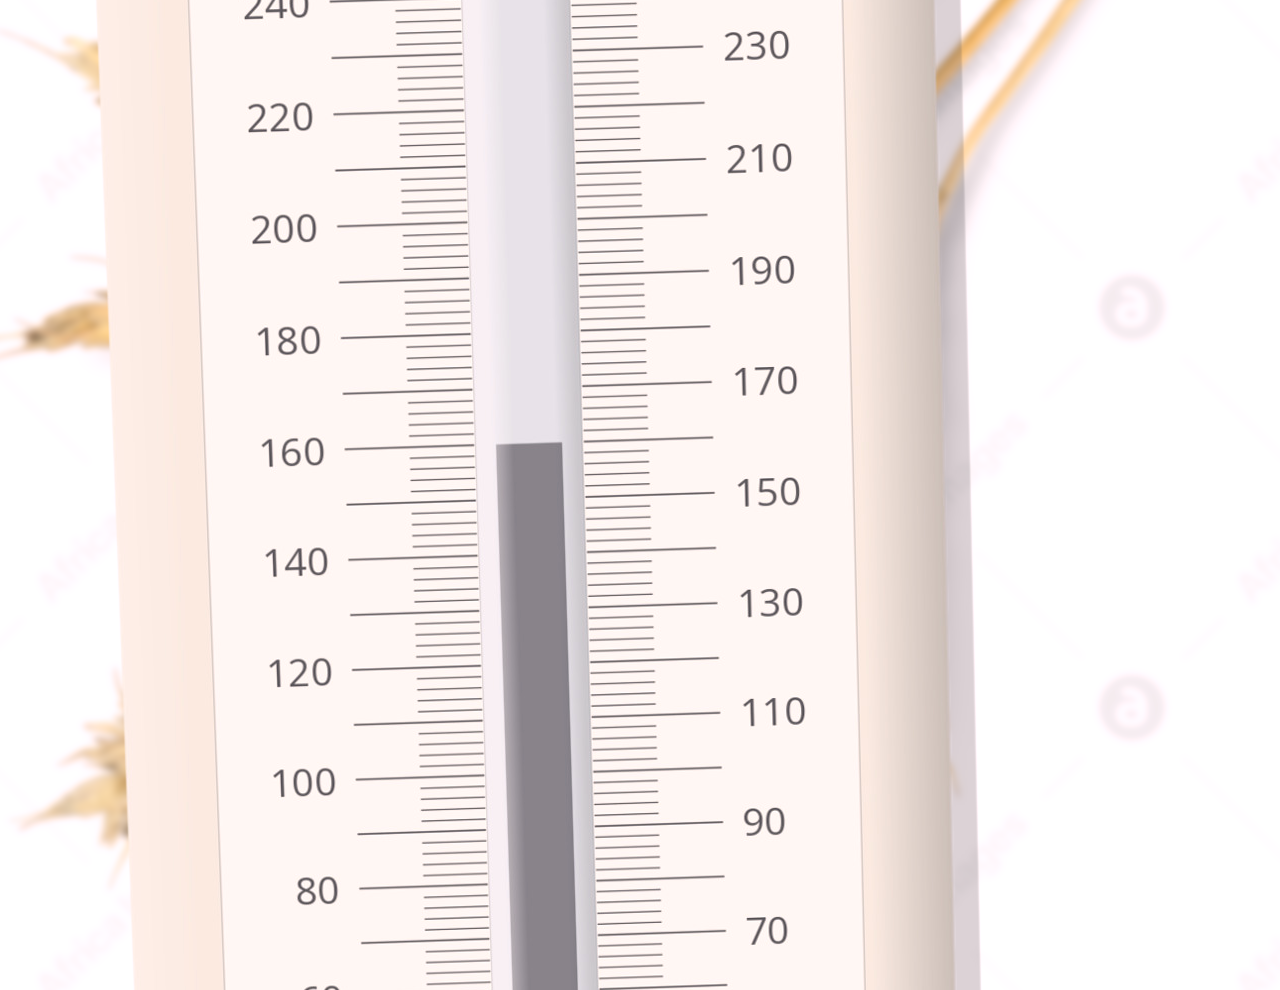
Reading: 160,mmHg
